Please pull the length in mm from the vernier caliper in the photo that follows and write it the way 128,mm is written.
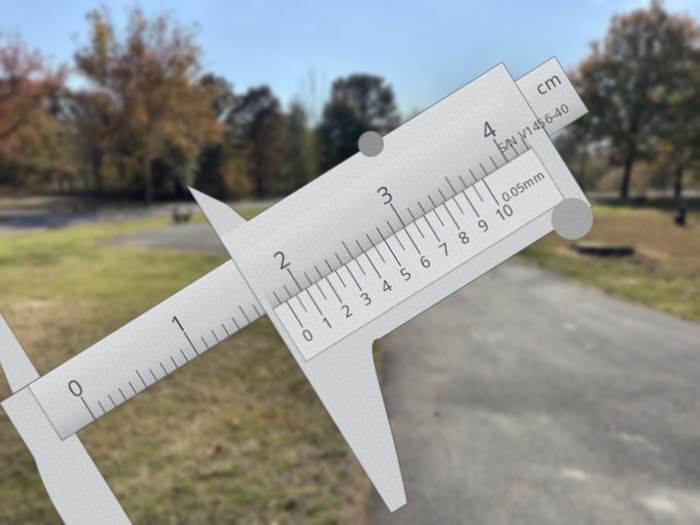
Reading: 18.5,mm
